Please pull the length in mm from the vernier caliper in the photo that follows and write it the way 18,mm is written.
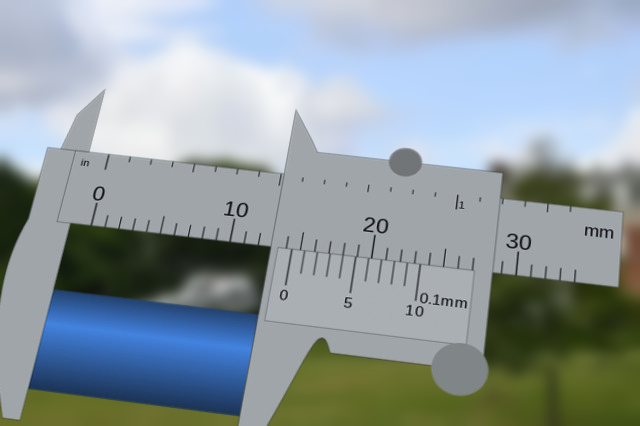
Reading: 14.4,mm
